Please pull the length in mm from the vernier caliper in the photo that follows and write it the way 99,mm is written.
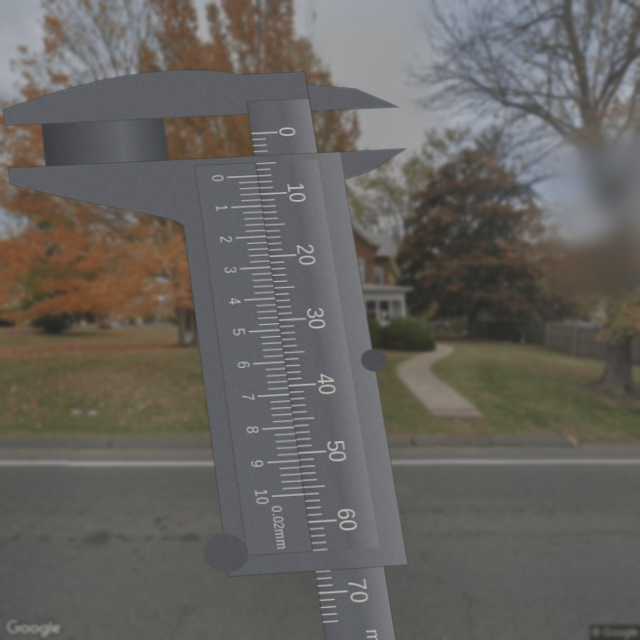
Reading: 7.0,mm
